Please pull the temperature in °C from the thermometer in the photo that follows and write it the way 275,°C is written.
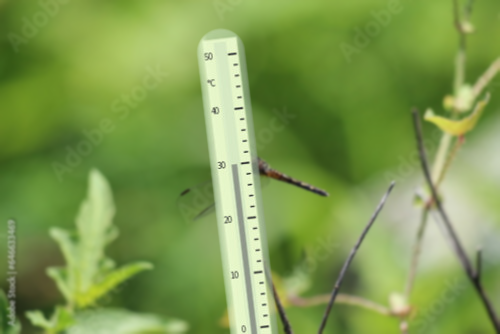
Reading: 30,°C
